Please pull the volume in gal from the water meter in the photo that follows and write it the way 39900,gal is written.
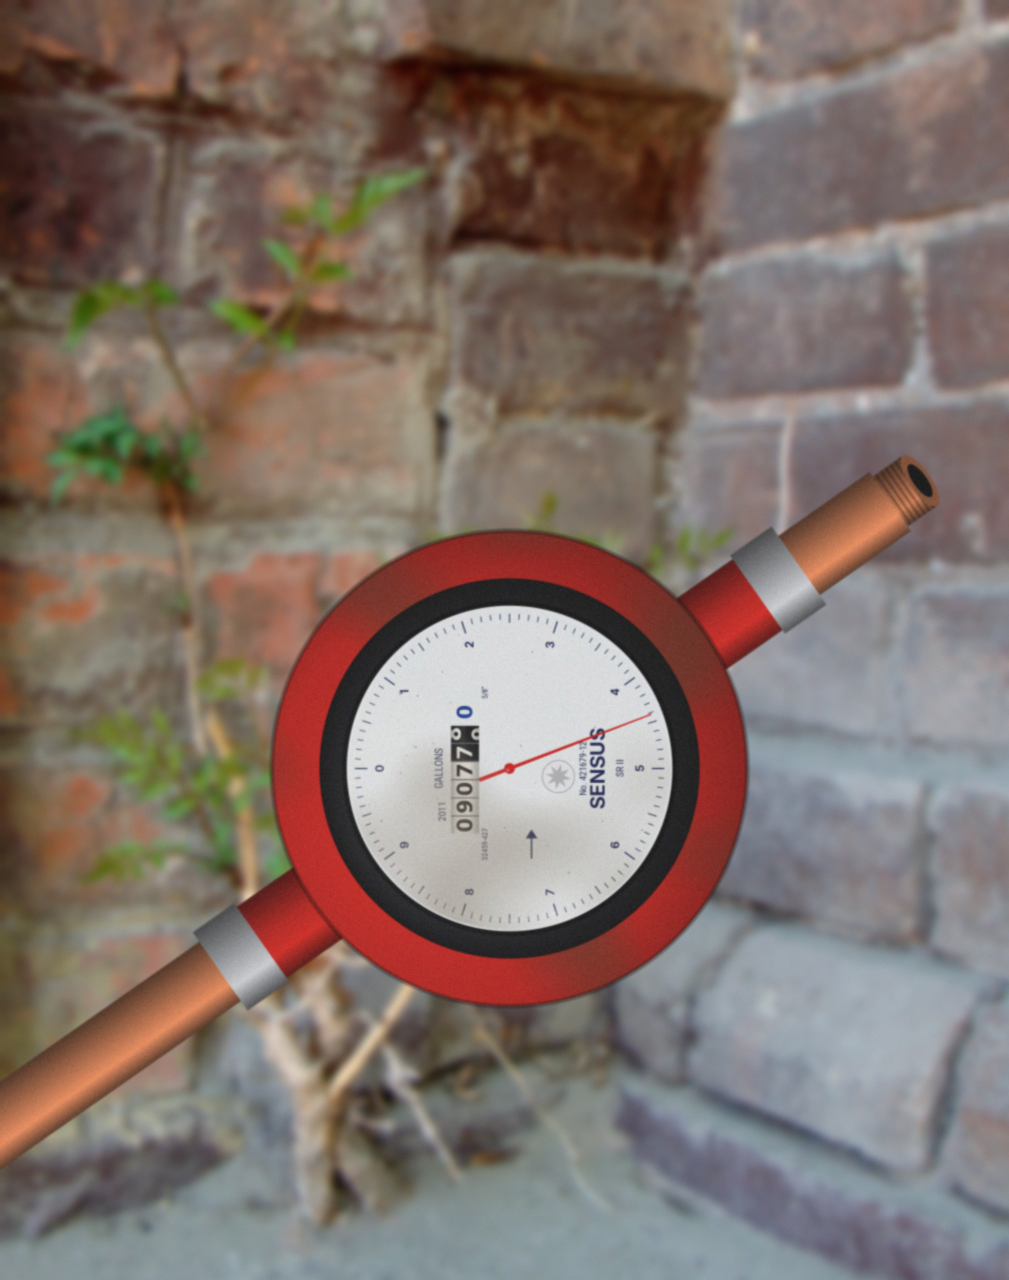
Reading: 907784.4,gal
